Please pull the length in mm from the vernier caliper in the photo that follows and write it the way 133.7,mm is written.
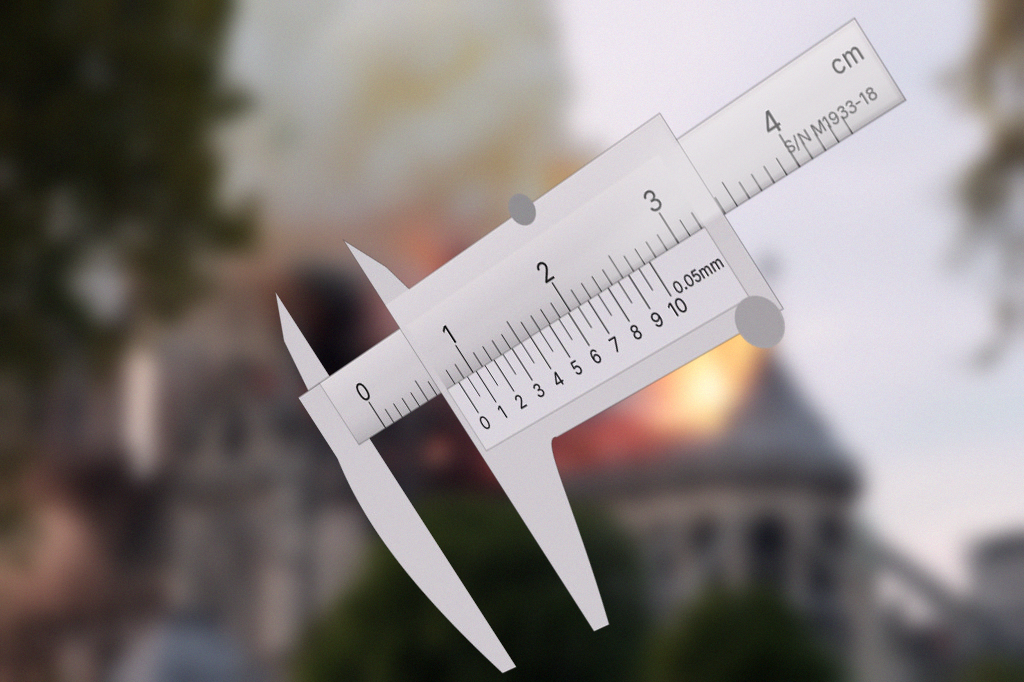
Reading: 8.4,mm
